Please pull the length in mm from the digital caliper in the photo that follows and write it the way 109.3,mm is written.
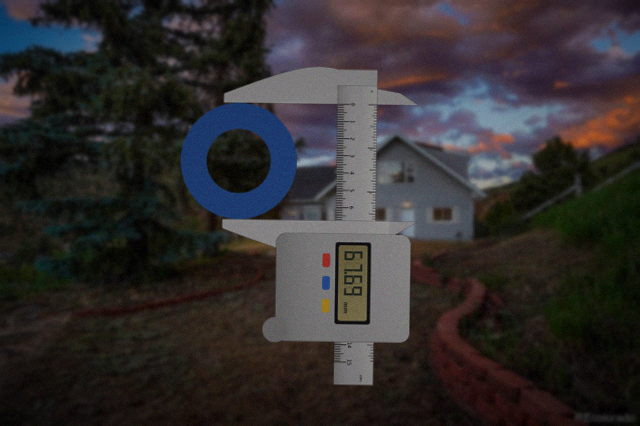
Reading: 67.69,mm
